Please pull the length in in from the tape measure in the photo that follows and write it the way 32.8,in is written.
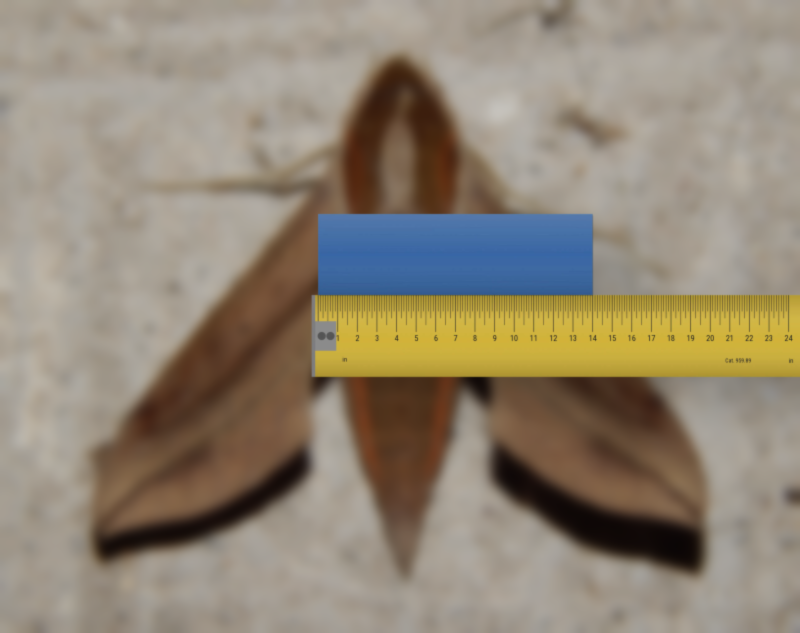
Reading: 14,in
